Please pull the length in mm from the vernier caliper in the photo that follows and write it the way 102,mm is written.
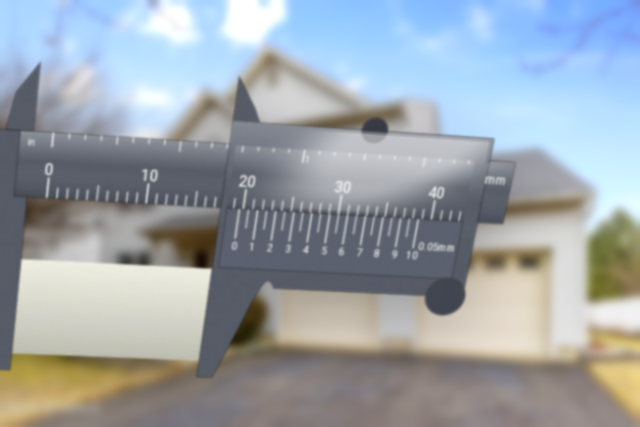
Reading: 19.6,mm
